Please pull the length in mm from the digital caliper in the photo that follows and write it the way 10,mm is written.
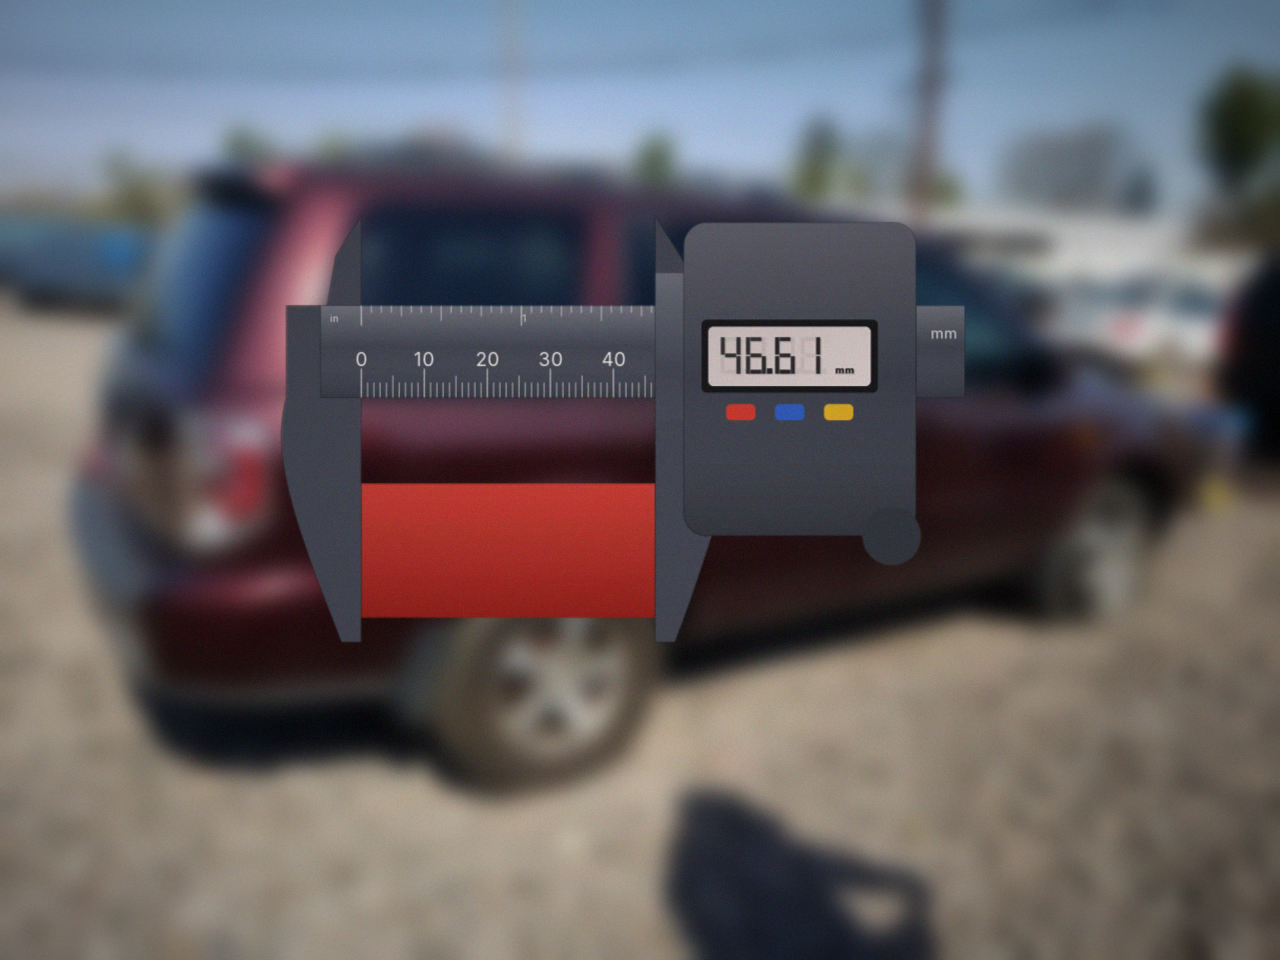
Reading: 46.61,mm
